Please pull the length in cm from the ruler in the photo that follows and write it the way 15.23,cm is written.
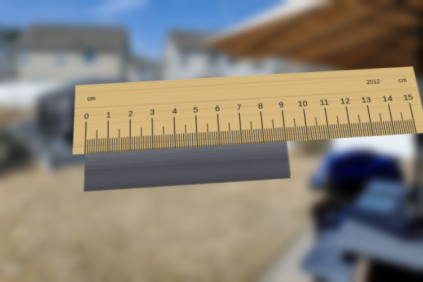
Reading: 9,cm
